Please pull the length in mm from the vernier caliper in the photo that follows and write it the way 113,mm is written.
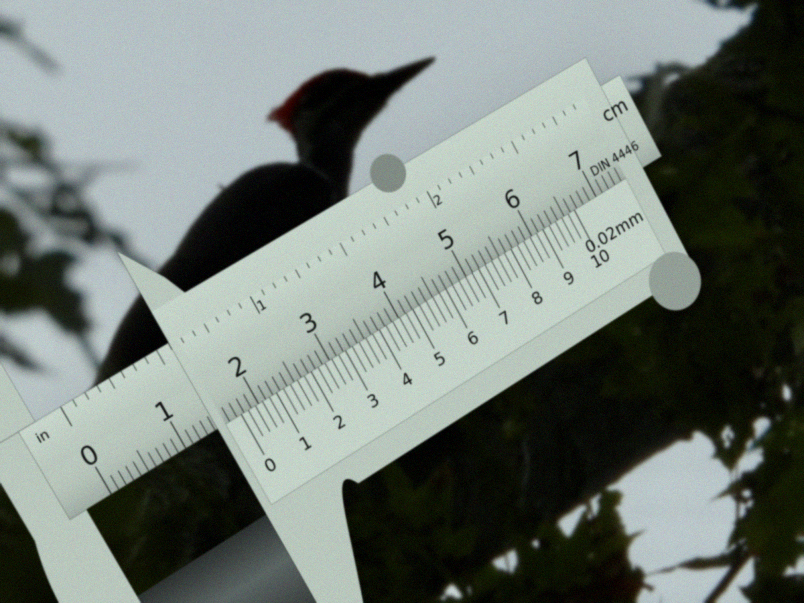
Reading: 17.6,mm
